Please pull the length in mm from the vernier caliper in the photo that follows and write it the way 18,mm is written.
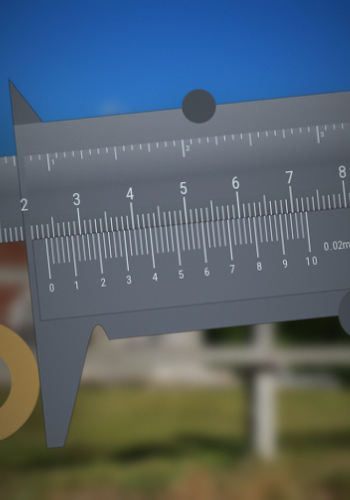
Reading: 23.5,mm
